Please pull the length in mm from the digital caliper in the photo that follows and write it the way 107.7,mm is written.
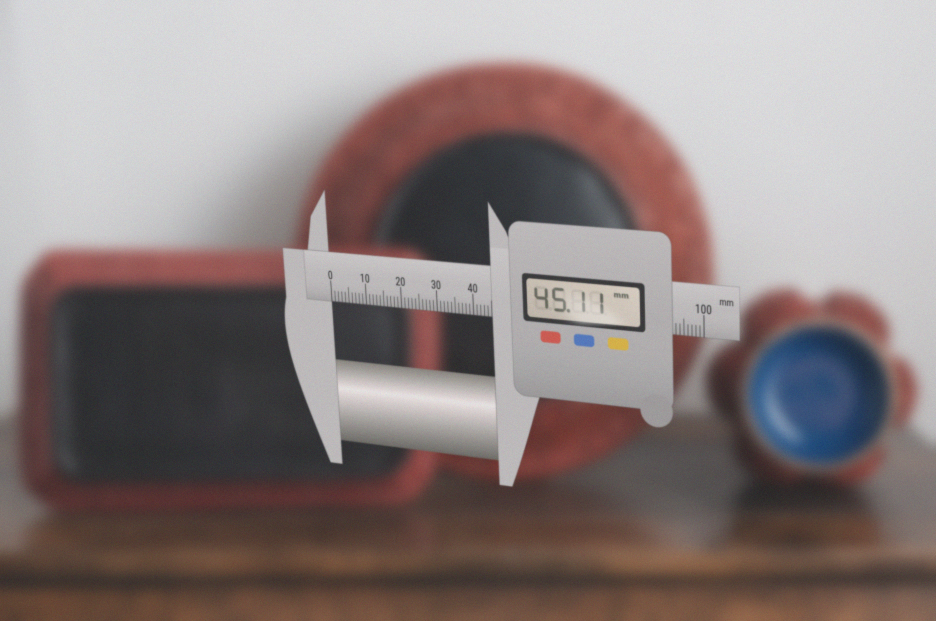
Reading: 45.11,mm
